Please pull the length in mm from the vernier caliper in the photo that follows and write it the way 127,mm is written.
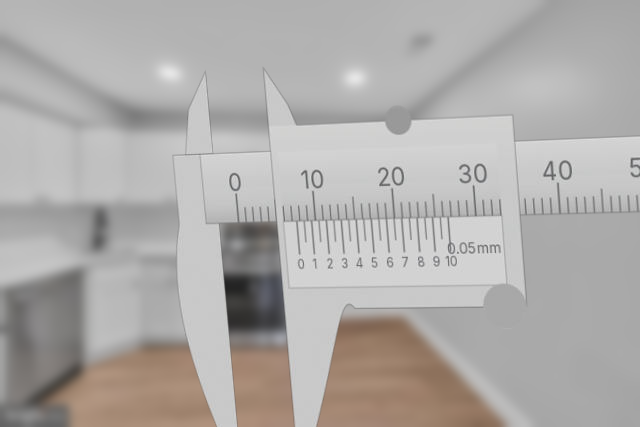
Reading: 7.6,mm
